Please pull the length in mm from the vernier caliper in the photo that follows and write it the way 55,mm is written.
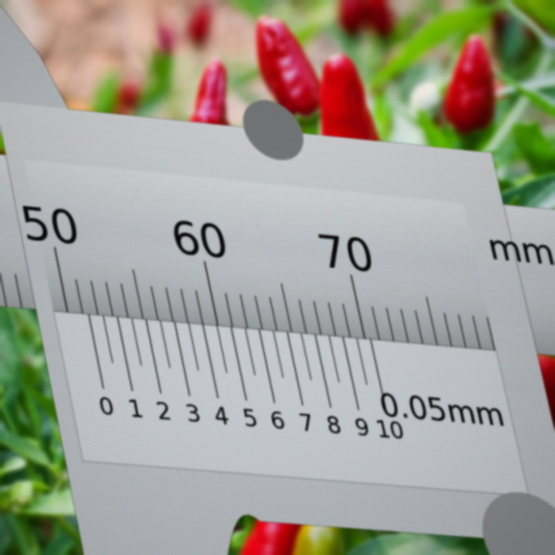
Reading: 51.4,mm
